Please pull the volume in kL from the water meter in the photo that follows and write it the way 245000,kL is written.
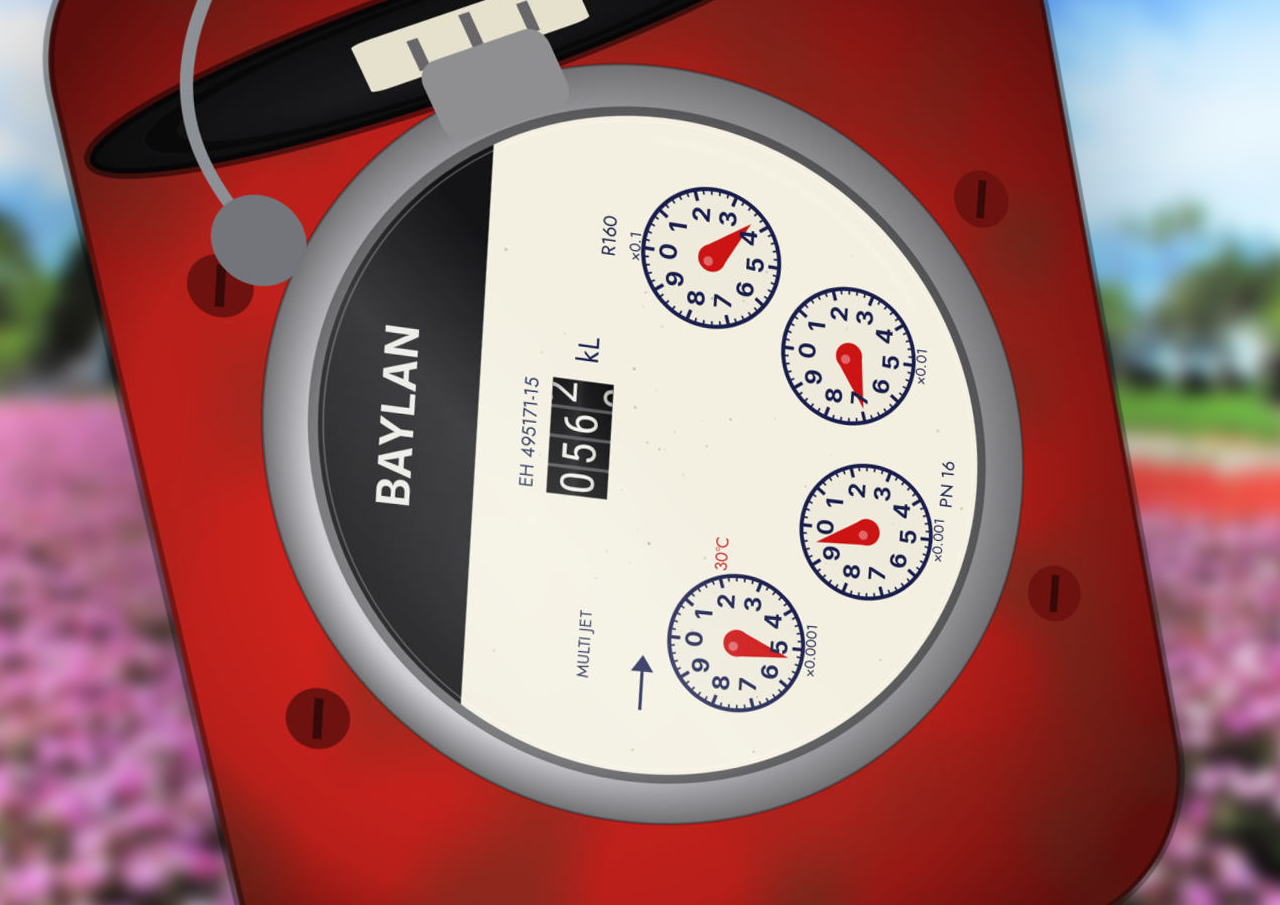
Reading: 562.3695,kL
